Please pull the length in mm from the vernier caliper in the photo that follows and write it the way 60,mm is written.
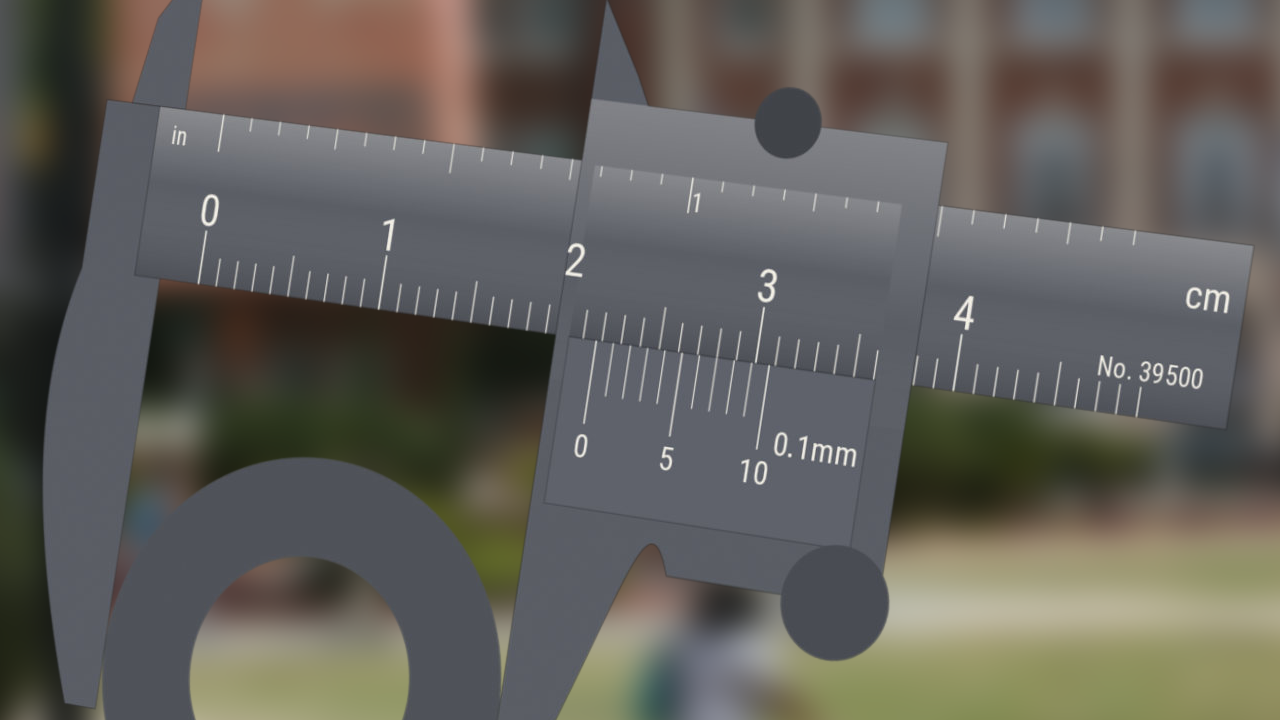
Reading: 21.7,mm
